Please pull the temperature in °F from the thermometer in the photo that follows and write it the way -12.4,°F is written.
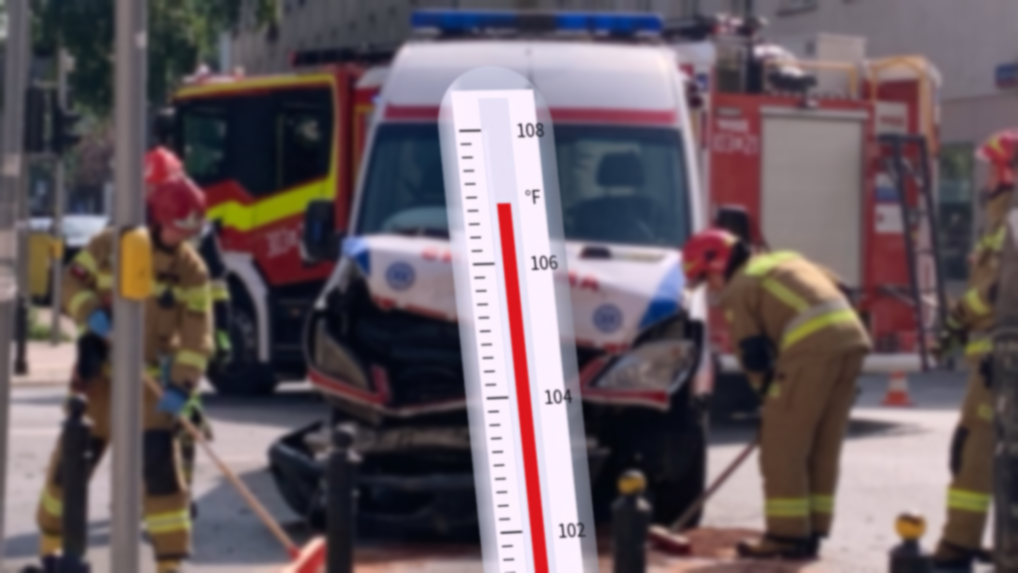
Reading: 106.9,°F
